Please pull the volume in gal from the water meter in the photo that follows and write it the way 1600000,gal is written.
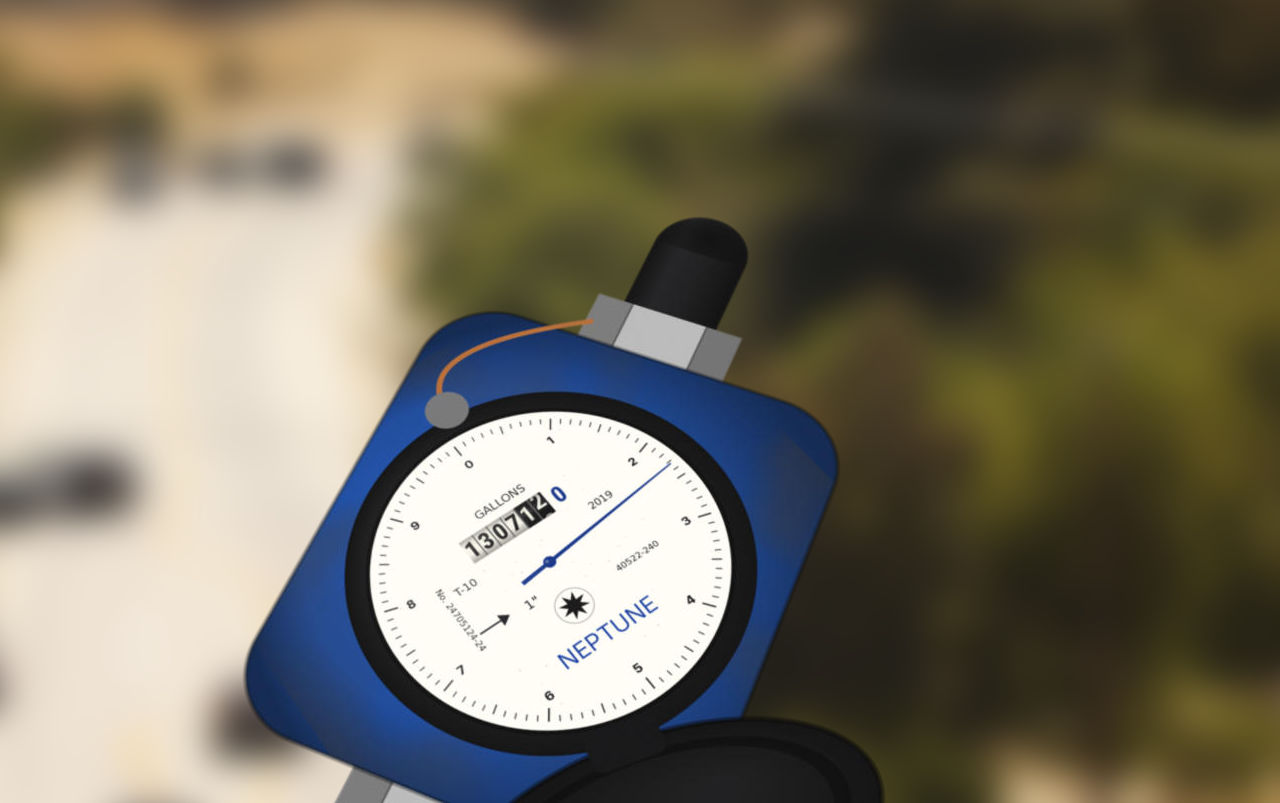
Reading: 1307122.3,gal
